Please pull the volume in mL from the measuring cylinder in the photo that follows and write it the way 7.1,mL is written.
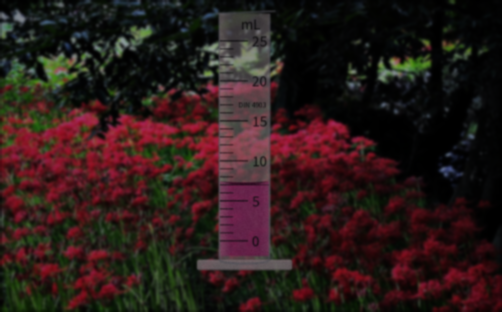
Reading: 7,mL
